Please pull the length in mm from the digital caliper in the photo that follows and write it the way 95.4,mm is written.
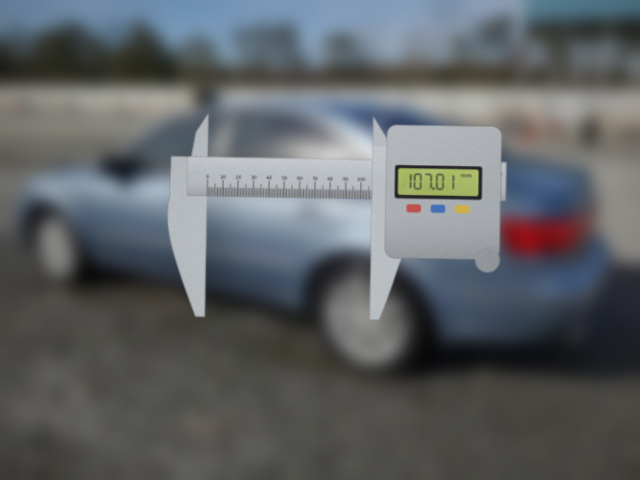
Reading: 107.01,mm
